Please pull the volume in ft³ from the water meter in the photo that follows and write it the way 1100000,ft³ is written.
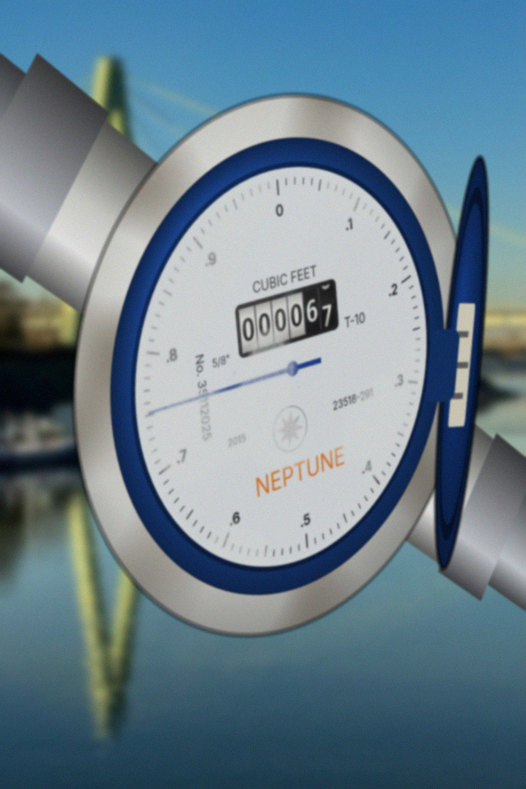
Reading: 66.75,ft³
